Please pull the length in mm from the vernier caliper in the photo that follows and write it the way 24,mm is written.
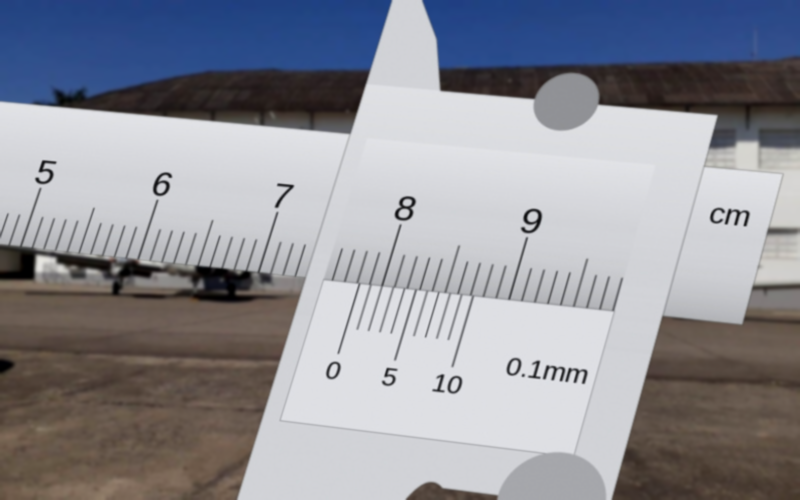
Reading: 78.2,mm
